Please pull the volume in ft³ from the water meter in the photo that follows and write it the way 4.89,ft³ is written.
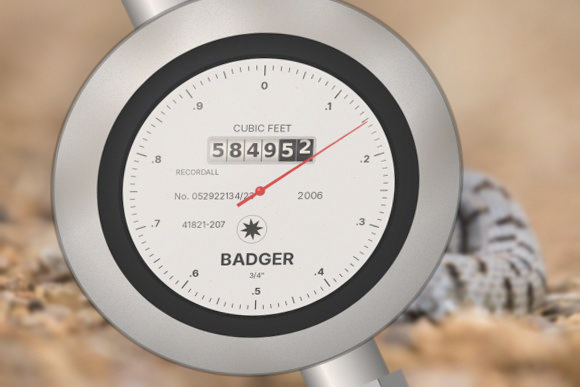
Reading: 584952.15,ft³
